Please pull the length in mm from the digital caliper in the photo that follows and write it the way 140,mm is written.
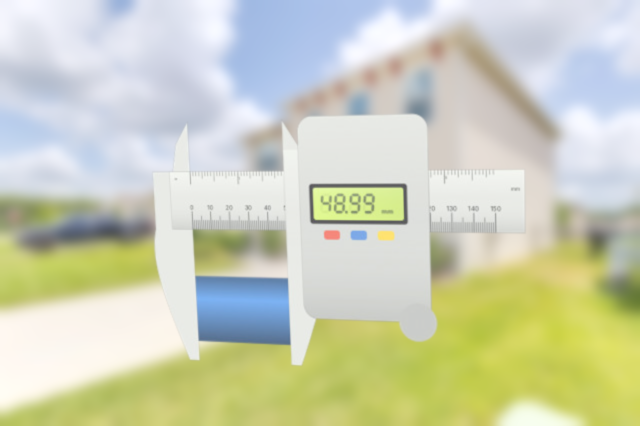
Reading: 48.99,mm
